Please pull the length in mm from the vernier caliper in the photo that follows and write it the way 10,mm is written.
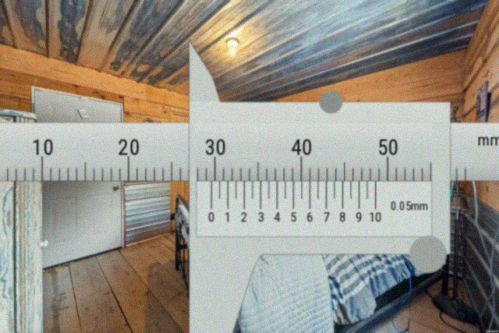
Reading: 29.6,mm
